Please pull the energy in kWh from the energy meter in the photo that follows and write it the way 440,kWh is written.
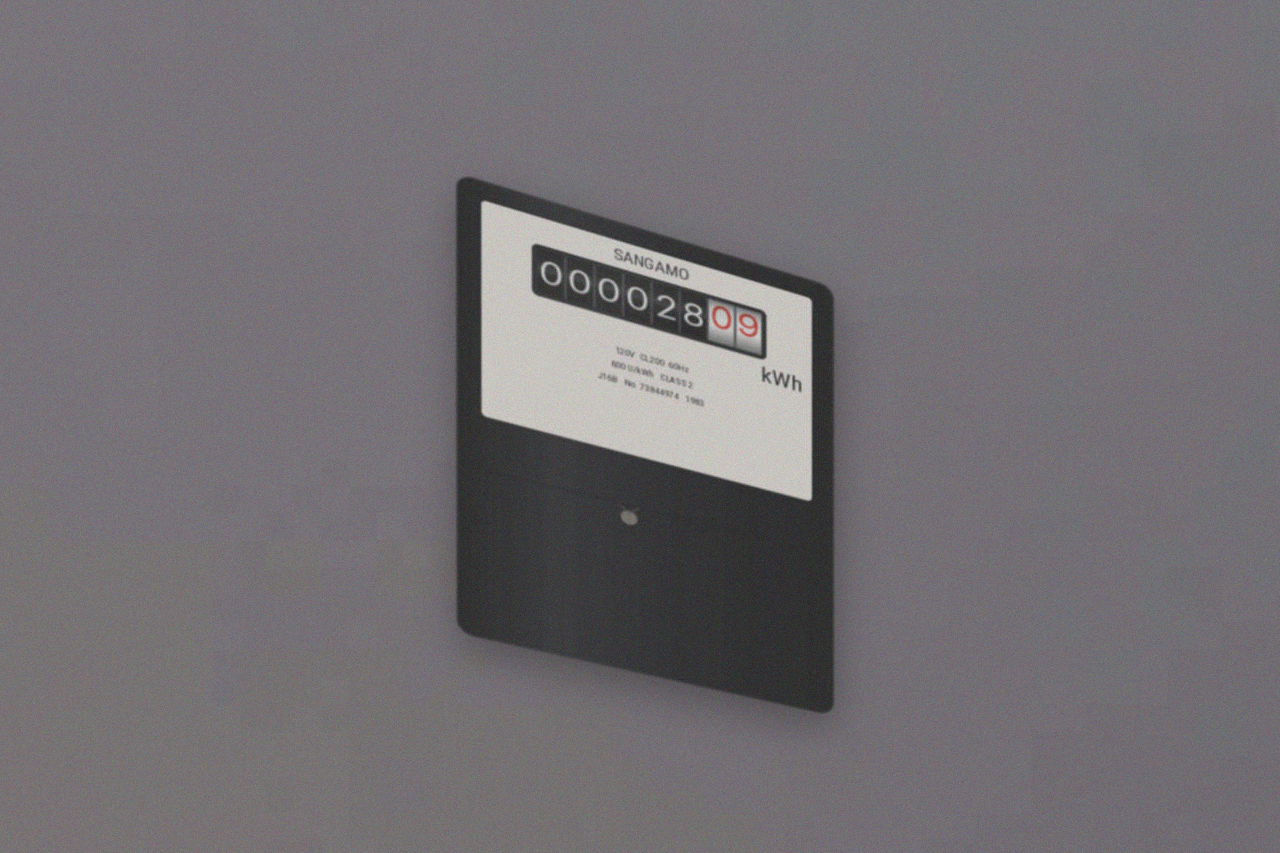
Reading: 28.09,kWh
